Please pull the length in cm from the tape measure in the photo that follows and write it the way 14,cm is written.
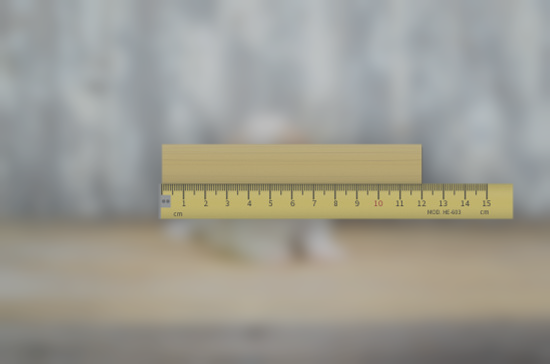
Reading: 12,cm
